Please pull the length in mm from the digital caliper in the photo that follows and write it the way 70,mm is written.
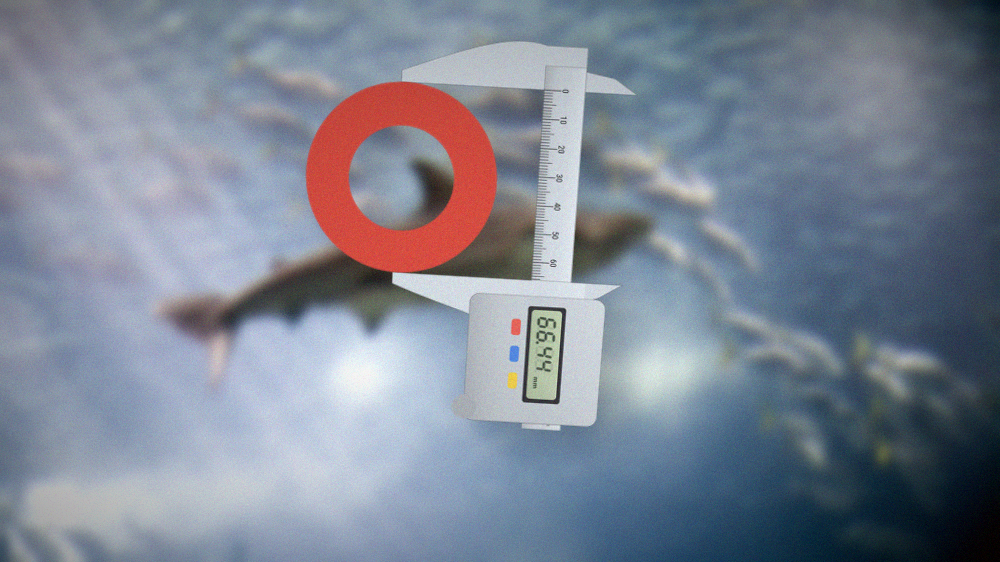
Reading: 66.44,mm
